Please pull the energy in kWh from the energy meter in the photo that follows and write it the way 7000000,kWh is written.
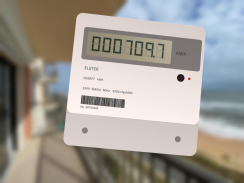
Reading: 709.7,kWh
